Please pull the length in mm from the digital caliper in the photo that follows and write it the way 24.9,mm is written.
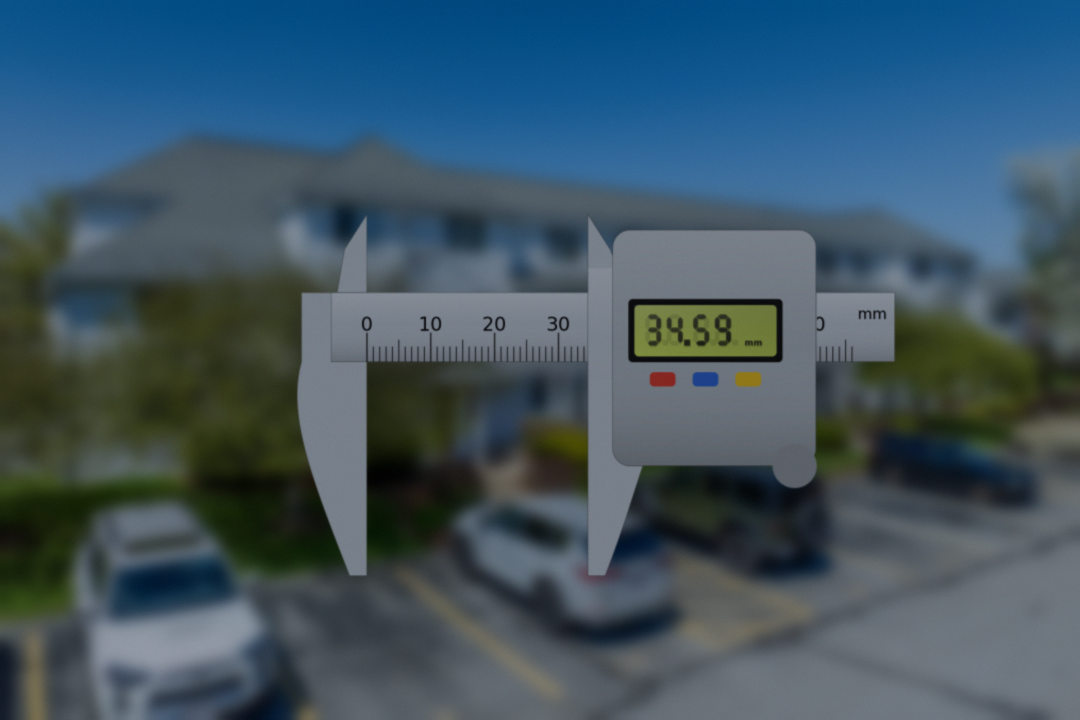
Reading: 34.59,mm
